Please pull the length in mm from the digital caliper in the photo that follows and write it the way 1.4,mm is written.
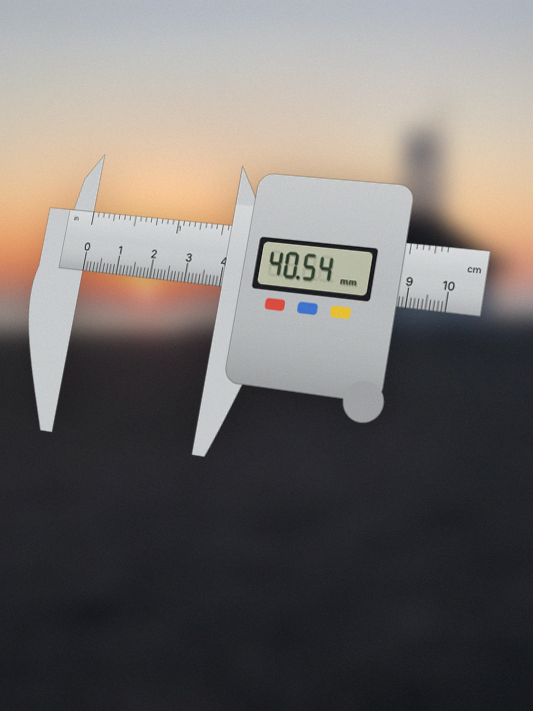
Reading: 40.54,mm
